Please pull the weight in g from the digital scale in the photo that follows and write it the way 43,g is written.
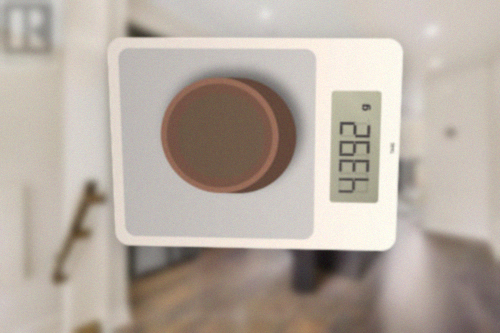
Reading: 4392,g
